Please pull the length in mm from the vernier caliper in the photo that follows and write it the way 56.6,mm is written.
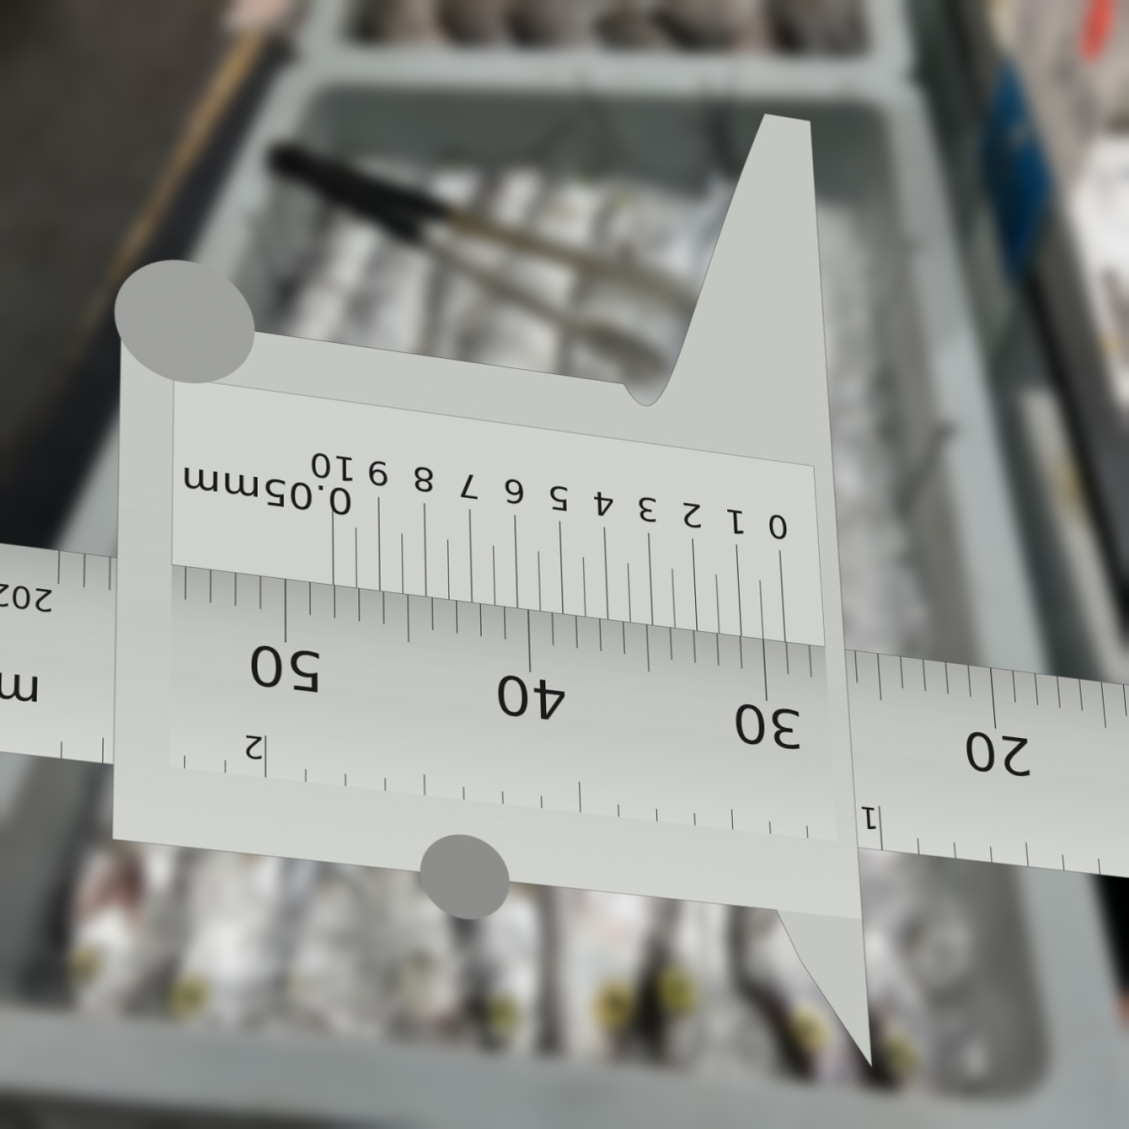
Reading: 29.05,mm
